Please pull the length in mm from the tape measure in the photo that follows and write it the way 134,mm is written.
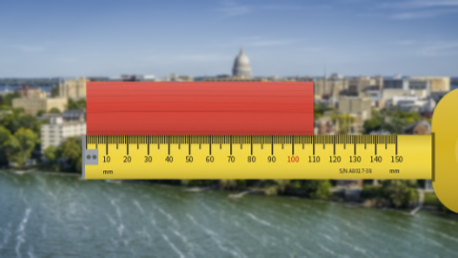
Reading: 110,mm
